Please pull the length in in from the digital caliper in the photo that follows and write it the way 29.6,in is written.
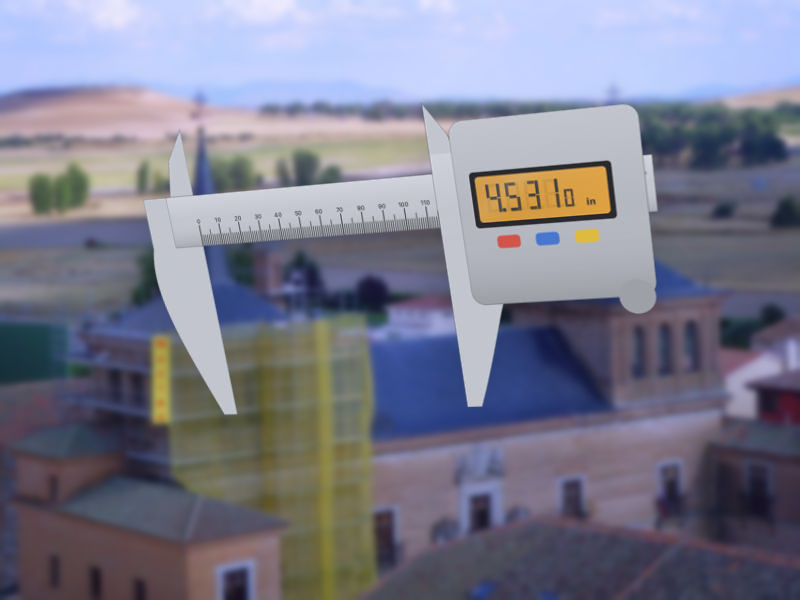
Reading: 4.5310,in
